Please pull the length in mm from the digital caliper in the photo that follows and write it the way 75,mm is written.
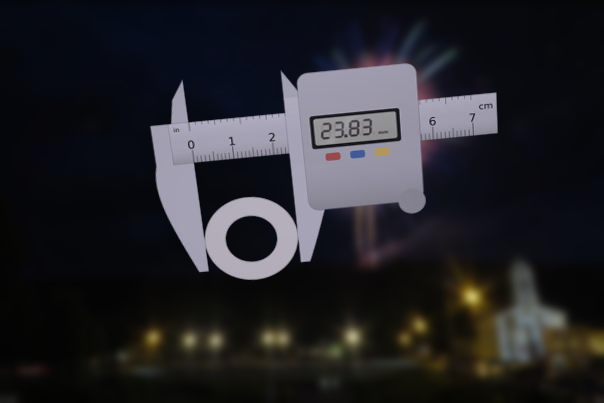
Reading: 23.83,mm
